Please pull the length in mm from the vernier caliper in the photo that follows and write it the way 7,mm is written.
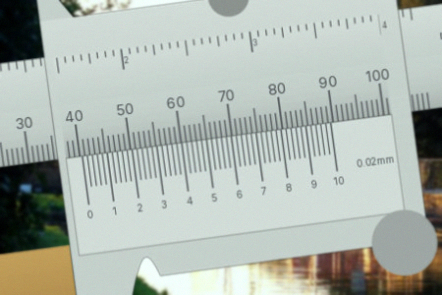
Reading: 40.5,mm
